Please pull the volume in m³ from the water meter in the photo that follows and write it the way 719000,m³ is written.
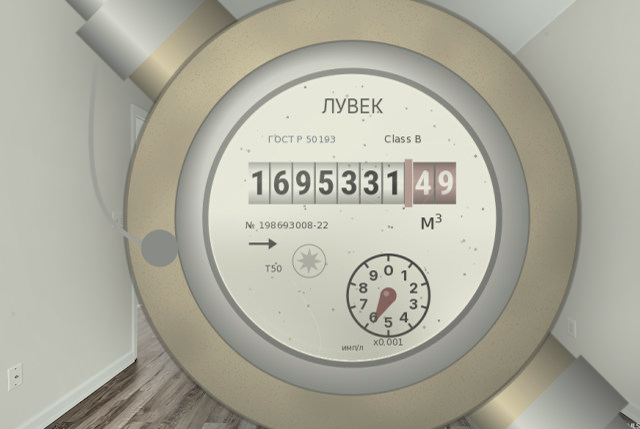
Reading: 1695331.495,m³
